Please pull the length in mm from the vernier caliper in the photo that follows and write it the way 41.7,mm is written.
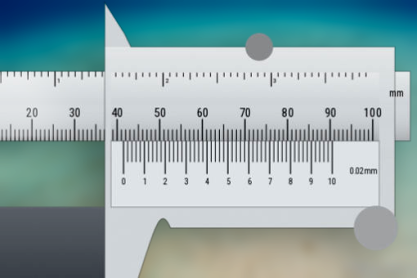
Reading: 41.5,mm
